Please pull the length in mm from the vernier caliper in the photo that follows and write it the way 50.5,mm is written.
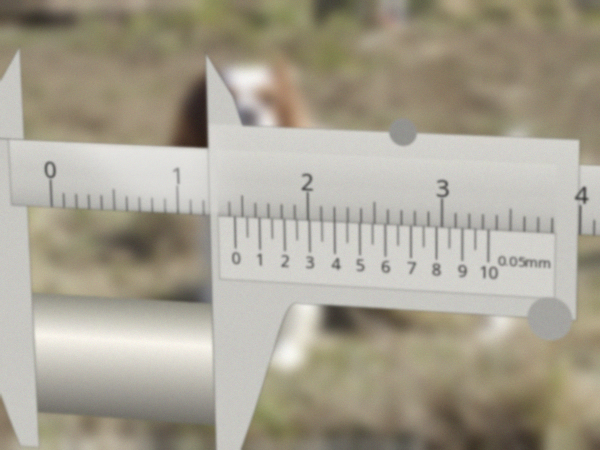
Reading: 14.4,mm
